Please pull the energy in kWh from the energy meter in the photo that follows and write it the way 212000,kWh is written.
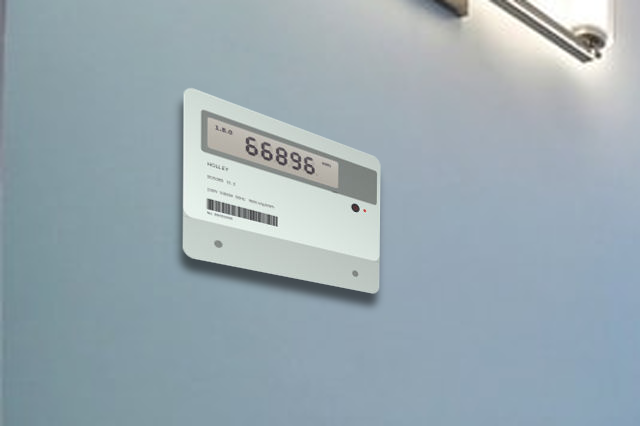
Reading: 66896,kWh
